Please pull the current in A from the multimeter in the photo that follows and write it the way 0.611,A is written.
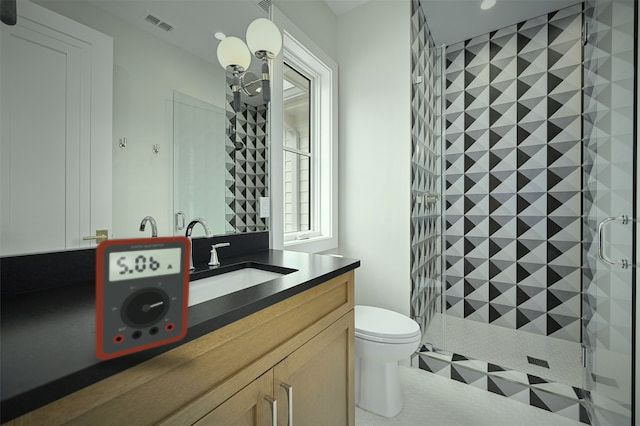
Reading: 5.06,A
